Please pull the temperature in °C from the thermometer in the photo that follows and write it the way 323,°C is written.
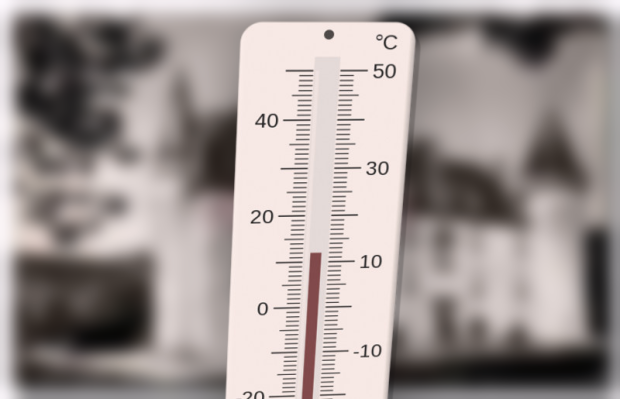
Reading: 12,°C
